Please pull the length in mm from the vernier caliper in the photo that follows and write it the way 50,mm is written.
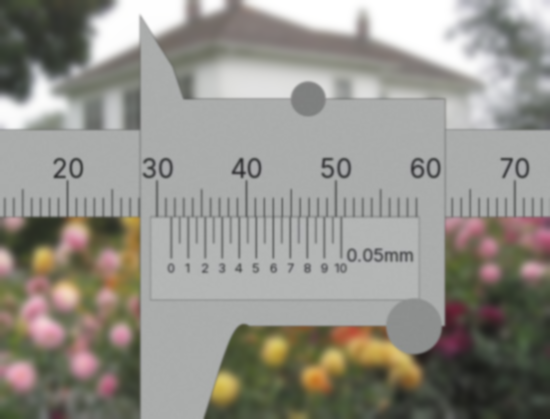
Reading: 31.6,mm
